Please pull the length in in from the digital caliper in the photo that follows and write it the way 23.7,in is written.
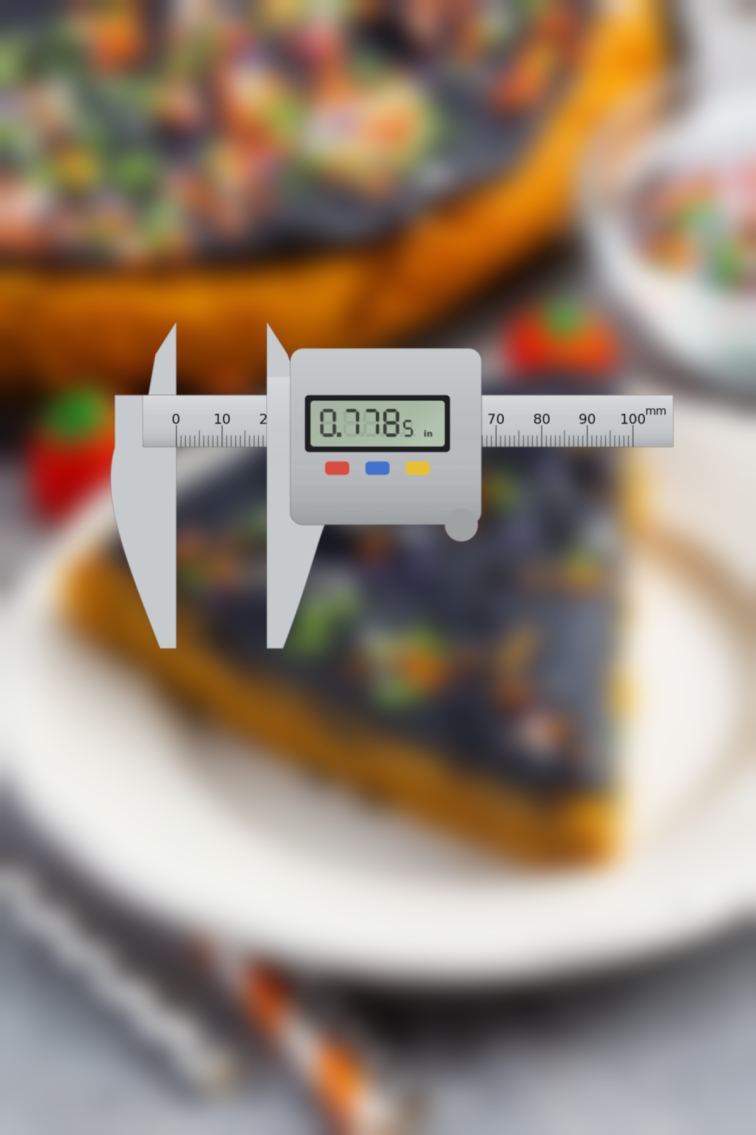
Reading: 0.7785,in
